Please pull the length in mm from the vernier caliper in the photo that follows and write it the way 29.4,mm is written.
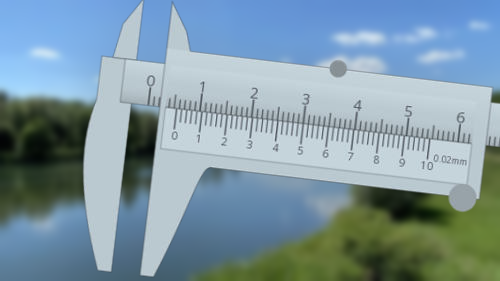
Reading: 5.5,mm
